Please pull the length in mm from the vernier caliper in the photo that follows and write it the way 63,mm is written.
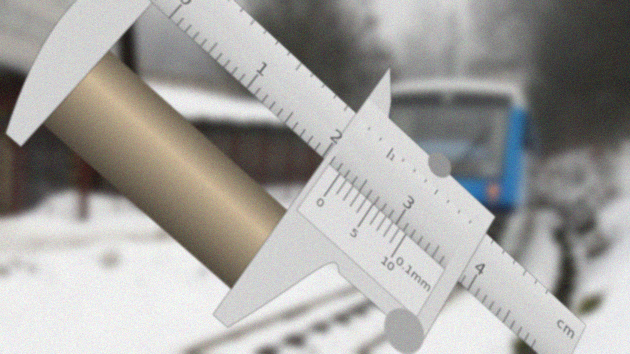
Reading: 22.4,mm
